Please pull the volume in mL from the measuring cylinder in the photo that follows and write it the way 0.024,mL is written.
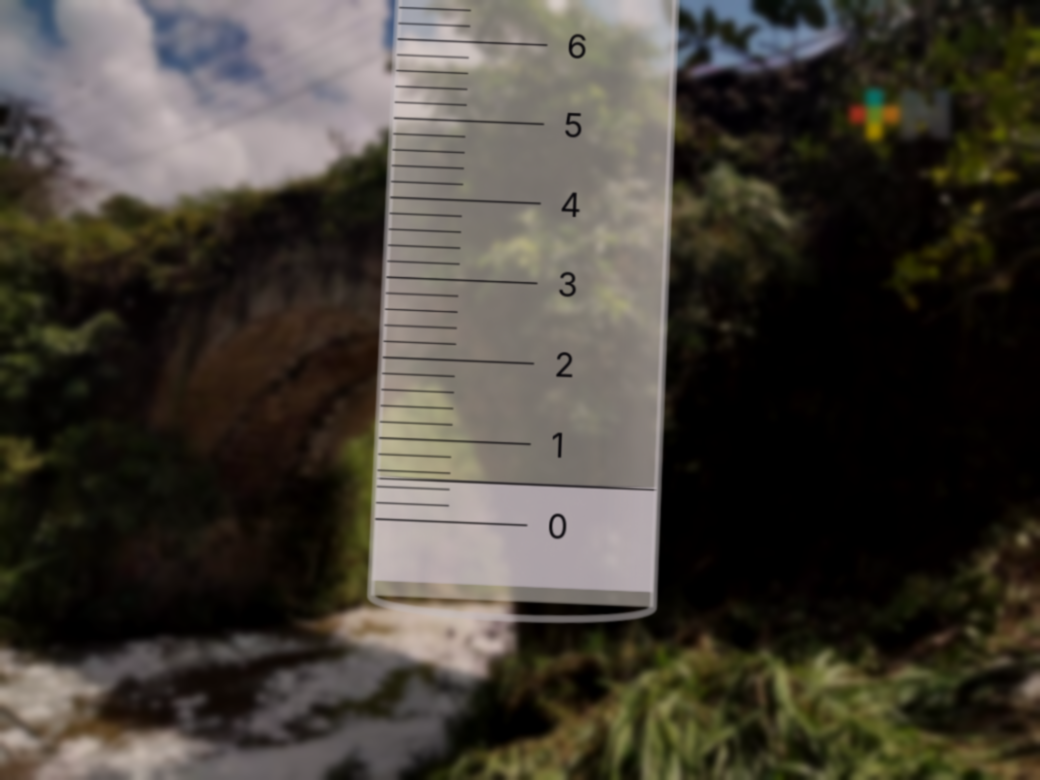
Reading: 0.5,mL
